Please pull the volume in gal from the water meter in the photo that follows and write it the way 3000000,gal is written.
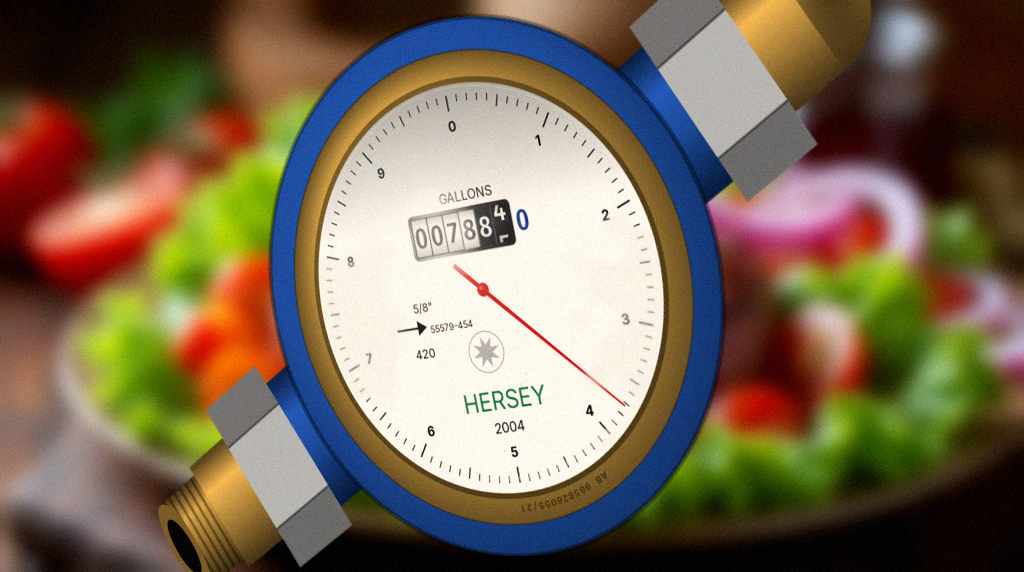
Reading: 78843.7,gal
